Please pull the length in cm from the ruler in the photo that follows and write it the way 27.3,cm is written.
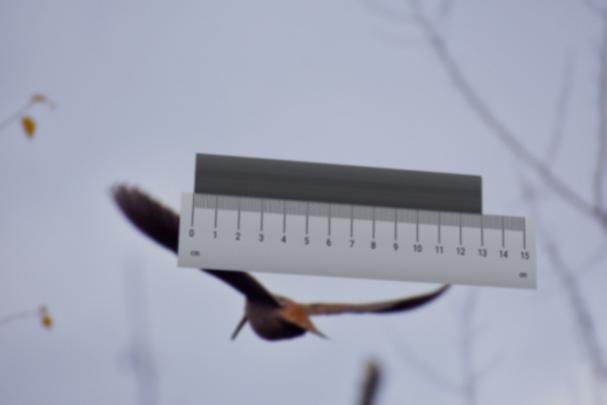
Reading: 13,cm
